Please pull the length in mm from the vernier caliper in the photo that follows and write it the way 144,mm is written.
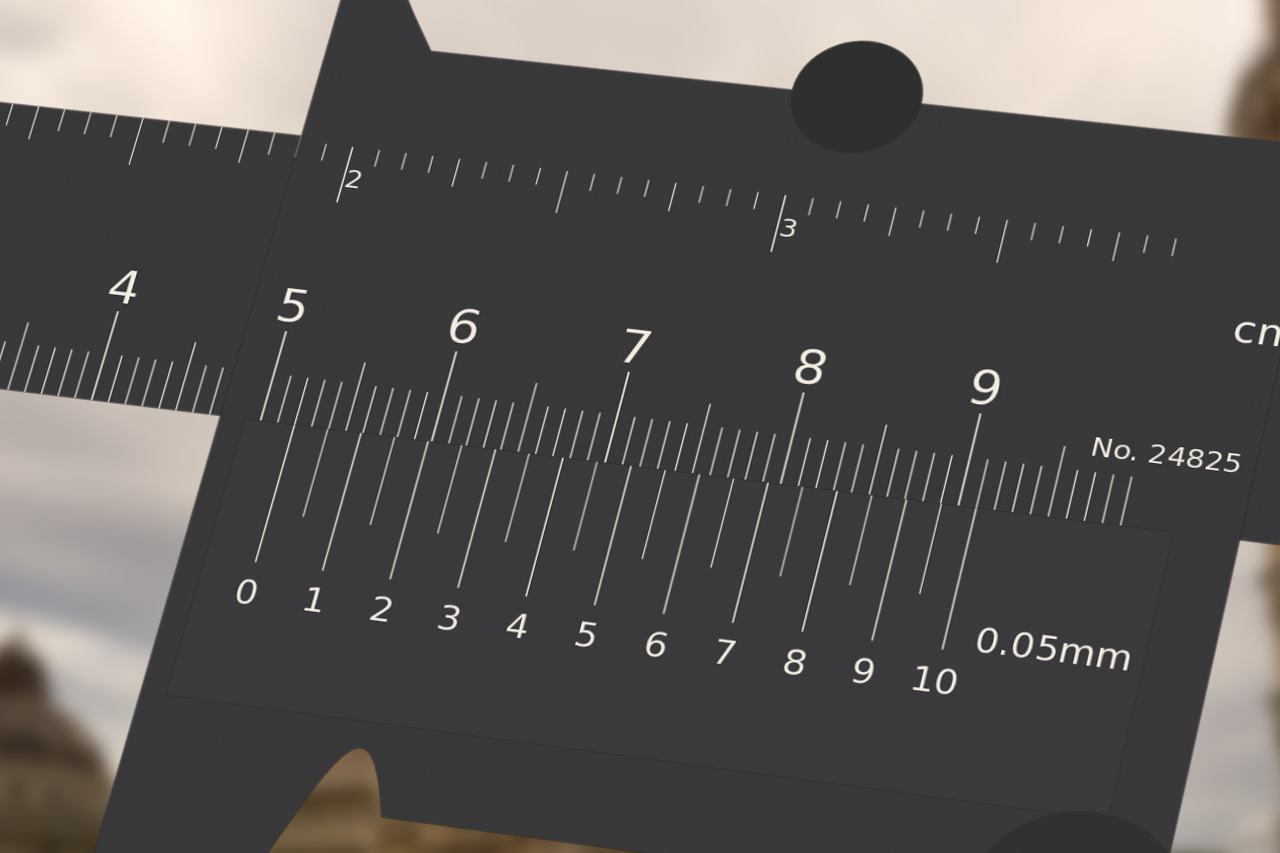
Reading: 52.0,mm
